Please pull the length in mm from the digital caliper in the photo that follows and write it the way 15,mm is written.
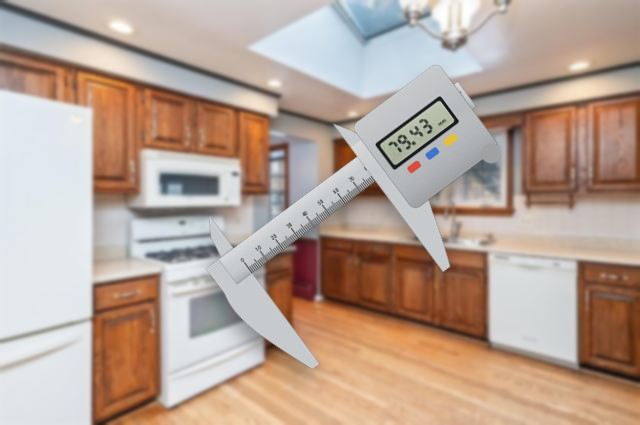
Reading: 79.43,mm
